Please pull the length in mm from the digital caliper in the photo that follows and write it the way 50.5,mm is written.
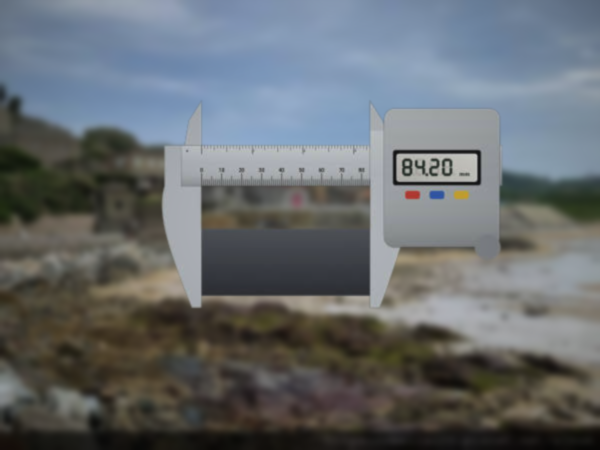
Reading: 84.20,mm
